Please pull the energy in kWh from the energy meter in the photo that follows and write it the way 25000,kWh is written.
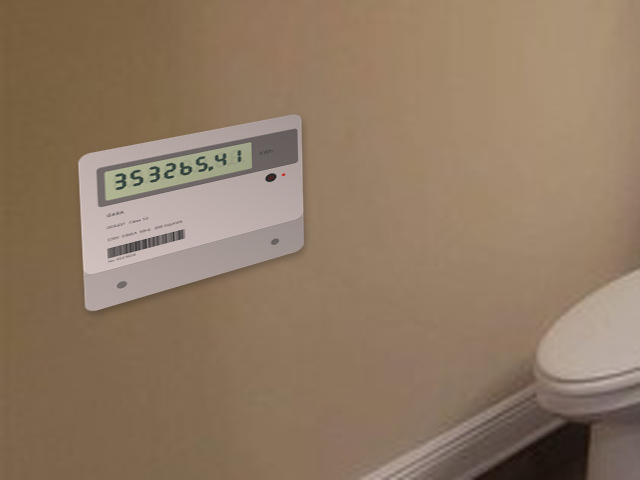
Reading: 353265.41,kWh
